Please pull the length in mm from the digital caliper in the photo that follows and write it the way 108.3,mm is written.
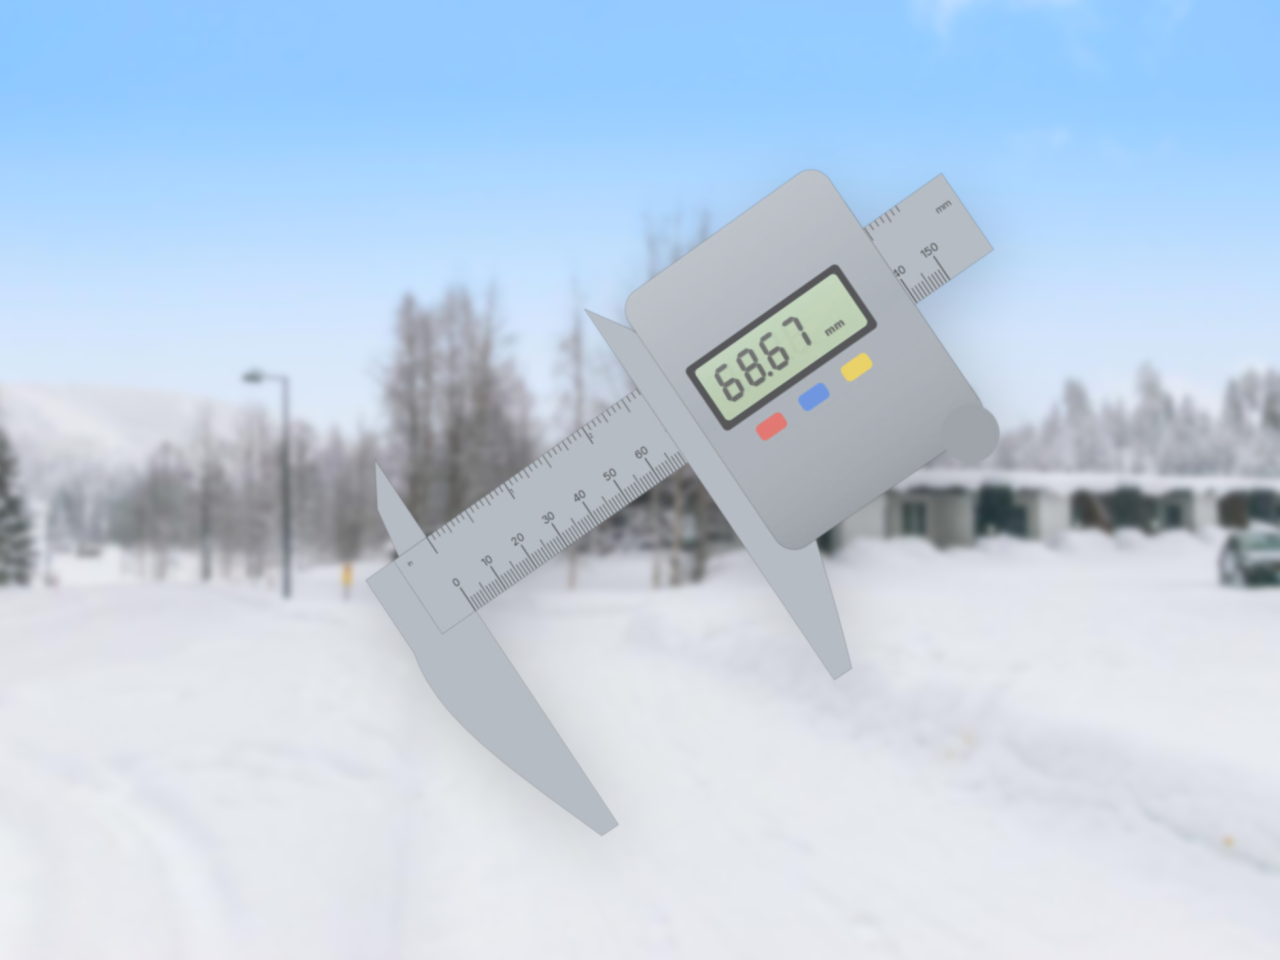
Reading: 68.67,mm
